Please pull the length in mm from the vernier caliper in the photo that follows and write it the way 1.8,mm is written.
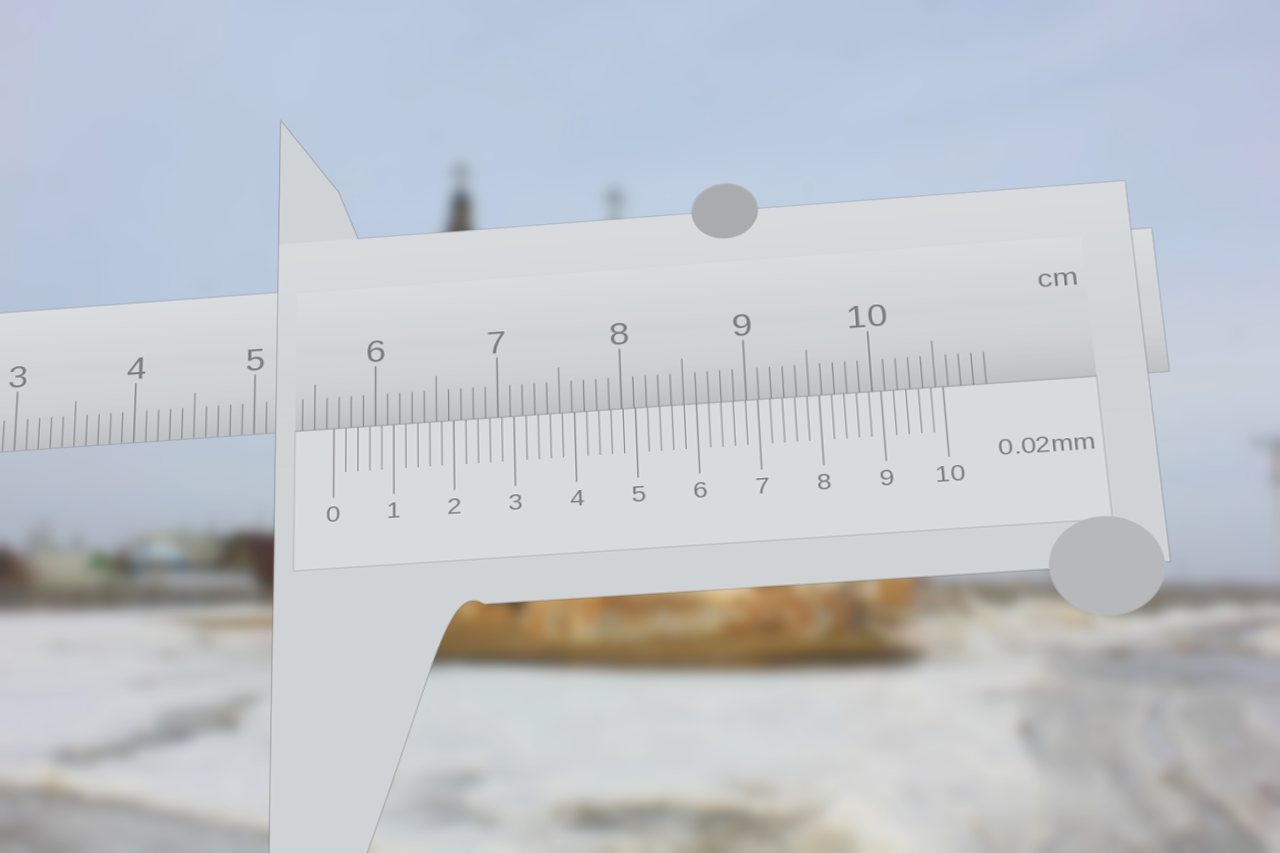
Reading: 56.6,mm
